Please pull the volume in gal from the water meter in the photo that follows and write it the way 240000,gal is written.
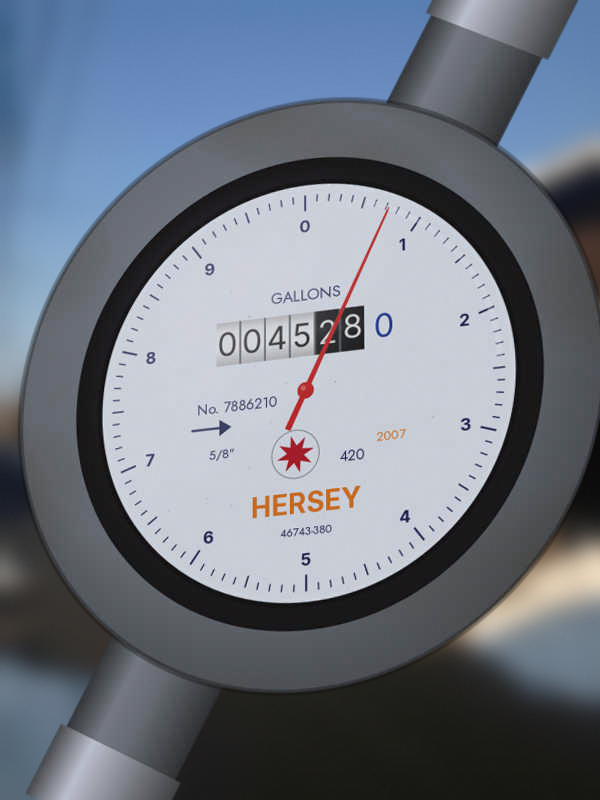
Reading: 45280.7,gal
